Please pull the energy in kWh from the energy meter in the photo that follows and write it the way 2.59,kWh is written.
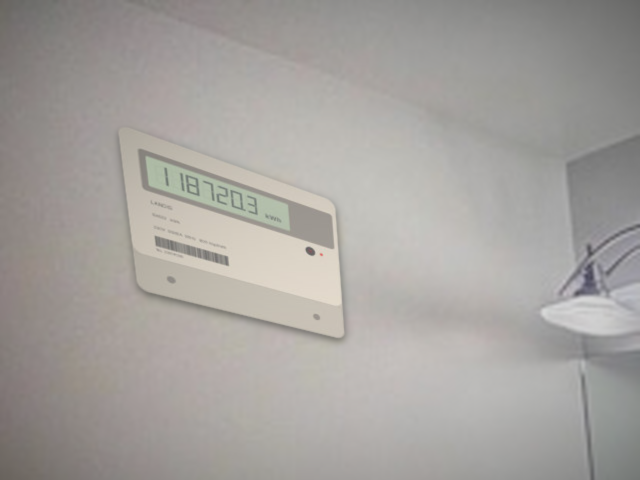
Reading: 118720.3,kWh
